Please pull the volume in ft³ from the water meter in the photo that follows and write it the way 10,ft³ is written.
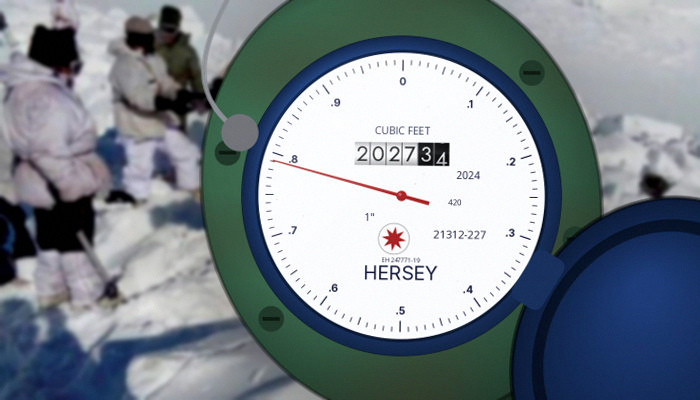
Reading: 202733.79,ft³
